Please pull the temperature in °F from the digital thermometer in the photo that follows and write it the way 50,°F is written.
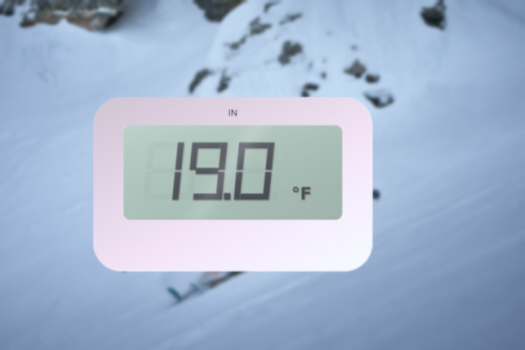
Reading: 19.0,°F
